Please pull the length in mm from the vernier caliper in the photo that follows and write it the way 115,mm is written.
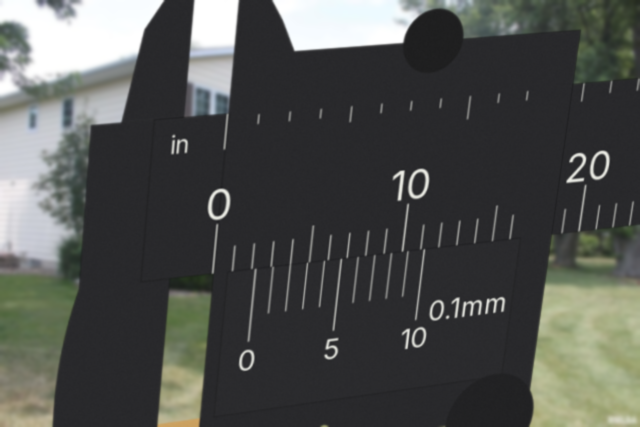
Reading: 2.2,mm
